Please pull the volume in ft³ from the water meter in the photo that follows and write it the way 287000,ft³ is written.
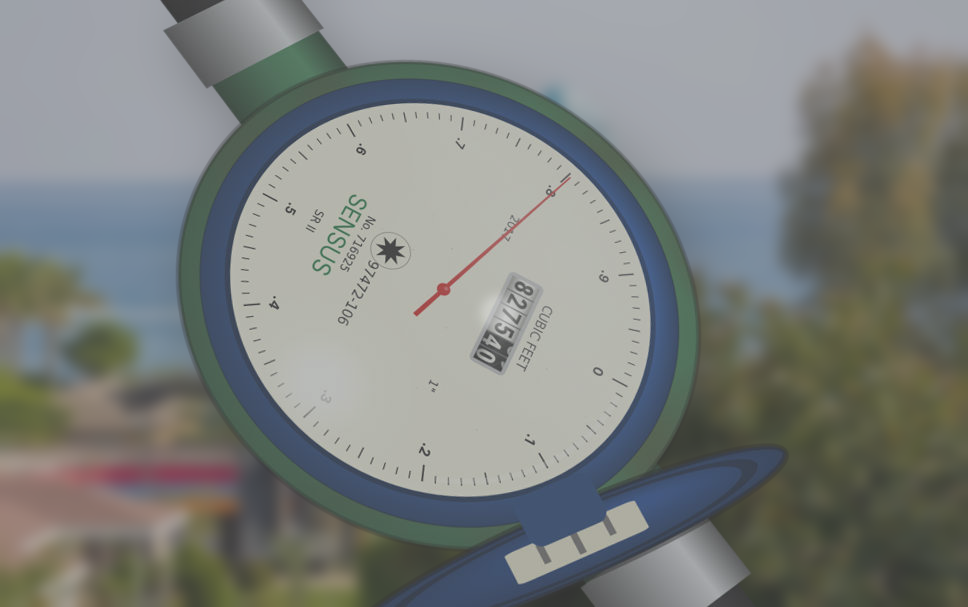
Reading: 827539.80,ft³
